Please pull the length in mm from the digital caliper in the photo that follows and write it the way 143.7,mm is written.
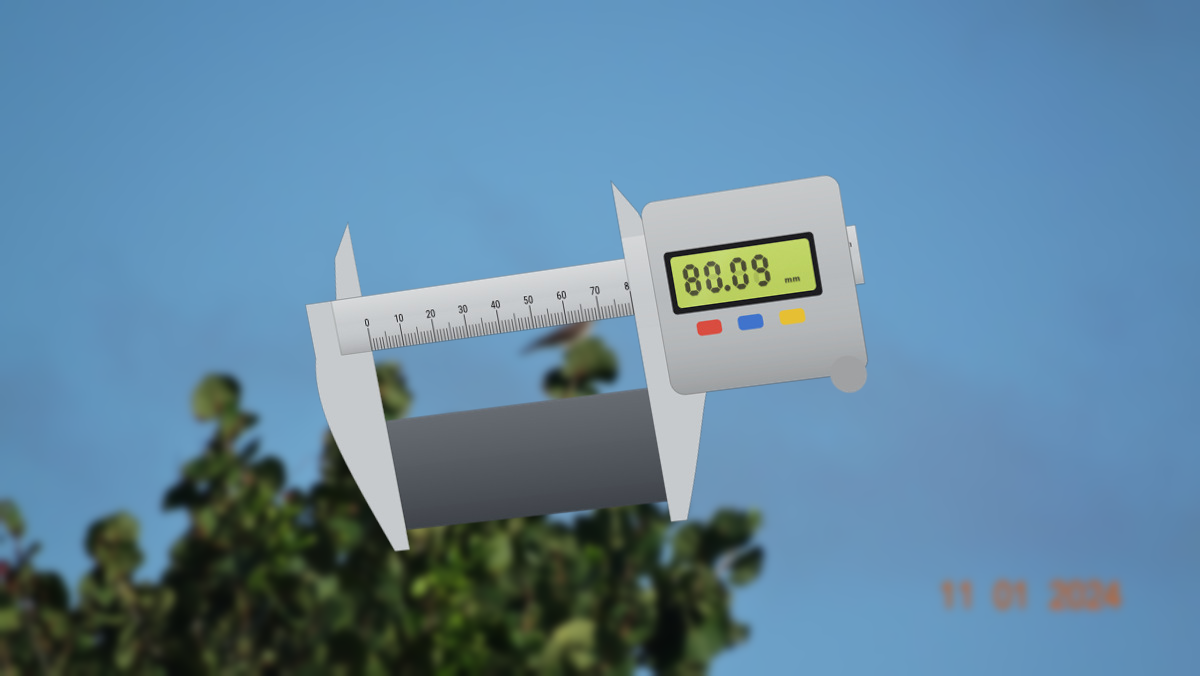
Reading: 80.09,mm
